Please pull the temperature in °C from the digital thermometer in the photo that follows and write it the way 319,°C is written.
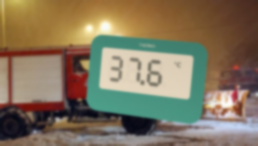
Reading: 37.6,°C
